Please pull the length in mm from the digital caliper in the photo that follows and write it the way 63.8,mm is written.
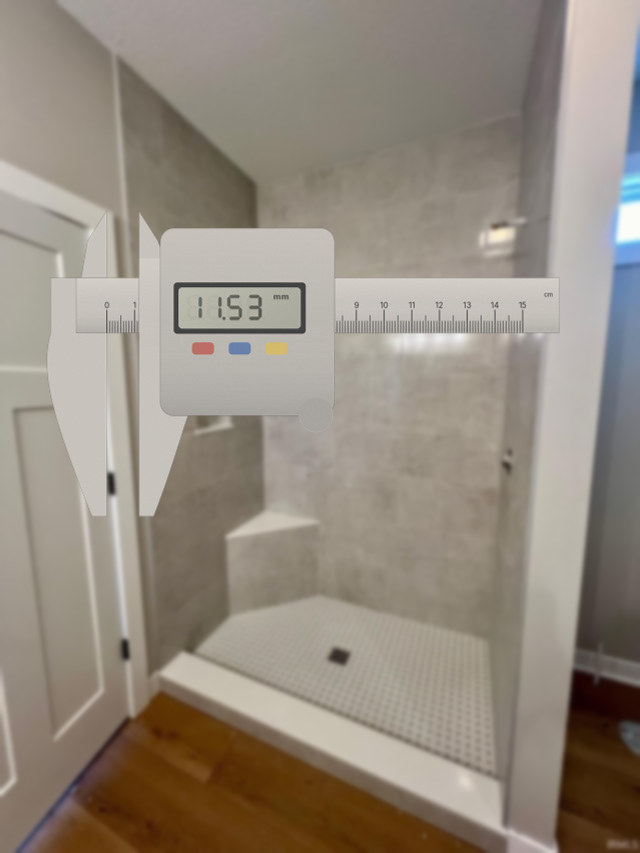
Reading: 11.53,mm
